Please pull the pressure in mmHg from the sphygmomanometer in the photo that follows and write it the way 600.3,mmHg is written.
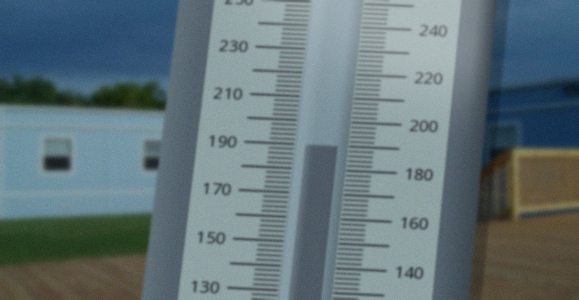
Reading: 190,mmHg
